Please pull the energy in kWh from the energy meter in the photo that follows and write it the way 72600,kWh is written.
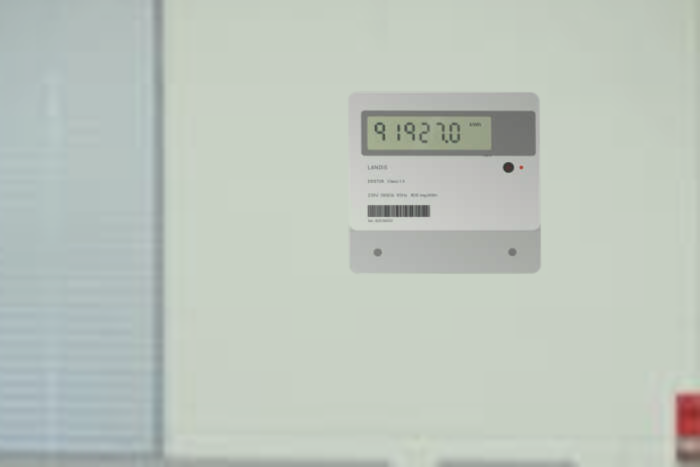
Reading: 91927.0,kWh
